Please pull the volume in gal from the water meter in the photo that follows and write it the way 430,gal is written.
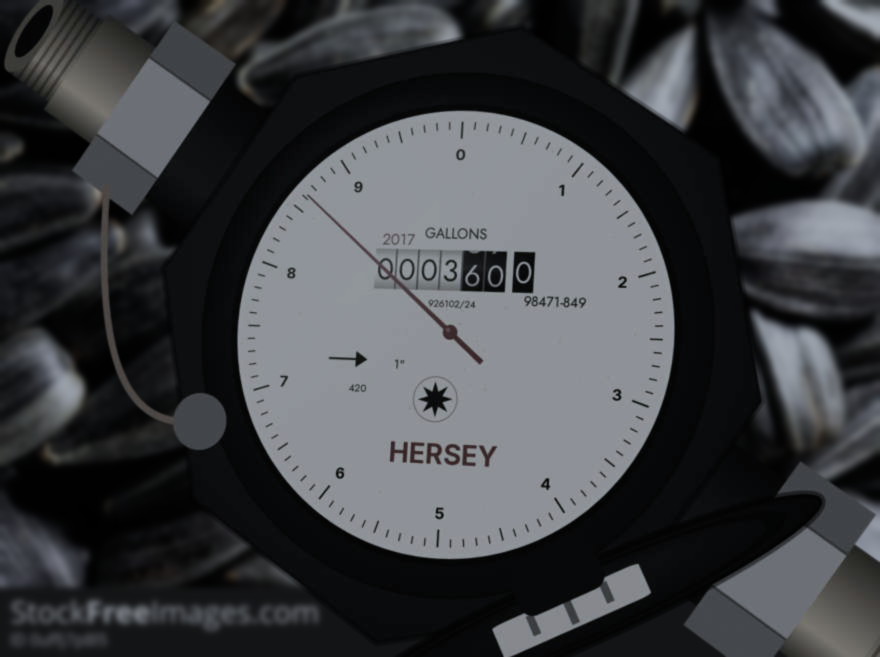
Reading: 3598.6,gal
